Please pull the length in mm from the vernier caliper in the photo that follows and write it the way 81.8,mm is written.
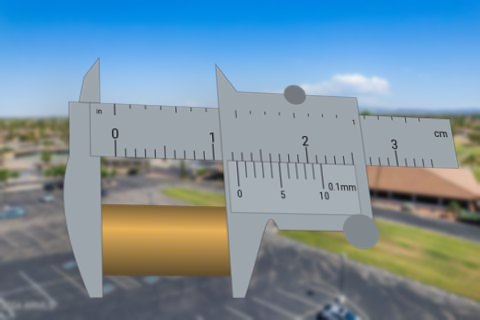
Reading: 12.4,mm
